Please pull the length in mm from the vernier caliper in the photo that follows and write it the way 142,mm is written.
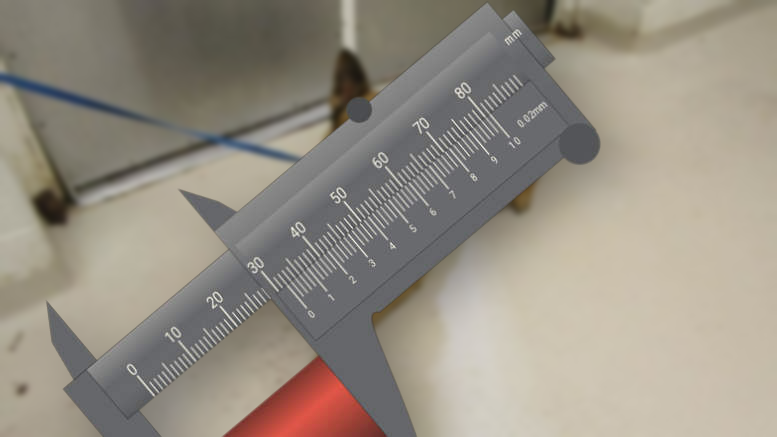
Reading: 32.0,mm
